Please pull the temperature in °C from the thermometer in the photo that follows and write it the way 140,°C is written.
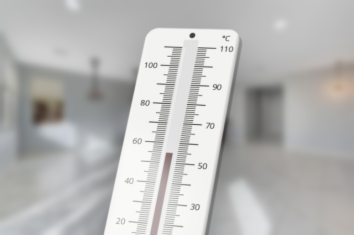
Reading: 55,°C
